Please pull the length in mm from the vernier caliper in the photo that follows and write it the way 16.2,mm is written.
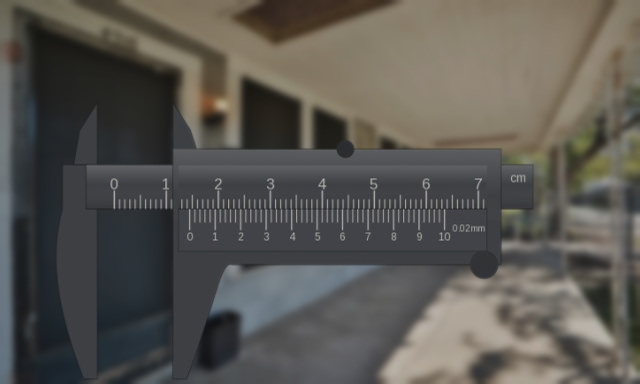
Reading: 14.5,mm
